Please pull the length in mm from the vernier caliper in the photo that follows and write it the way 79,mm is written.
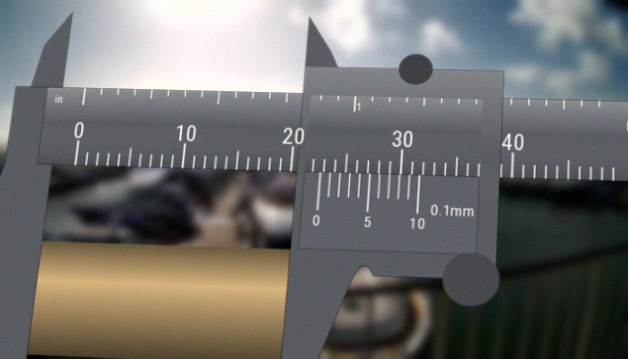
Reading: 22.7,mm
